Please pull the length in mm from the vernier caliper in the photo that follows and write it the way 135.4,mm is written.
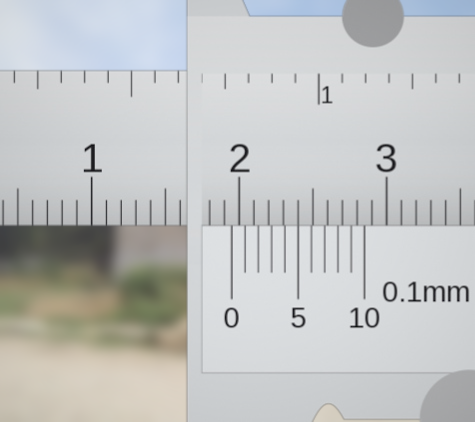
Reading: 19.5,mm
